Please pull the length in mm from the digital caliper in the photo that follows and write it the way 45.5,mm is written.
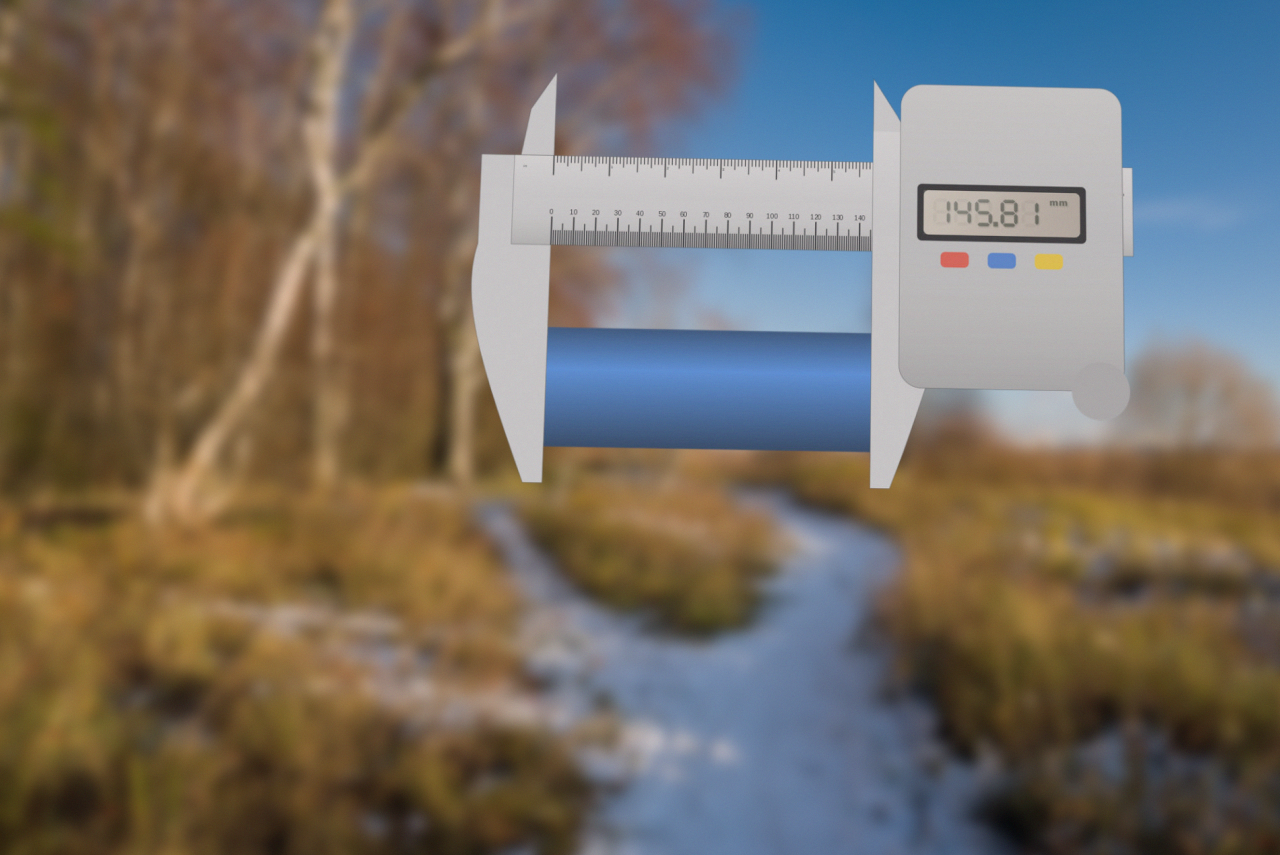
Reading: 145.81,mm
